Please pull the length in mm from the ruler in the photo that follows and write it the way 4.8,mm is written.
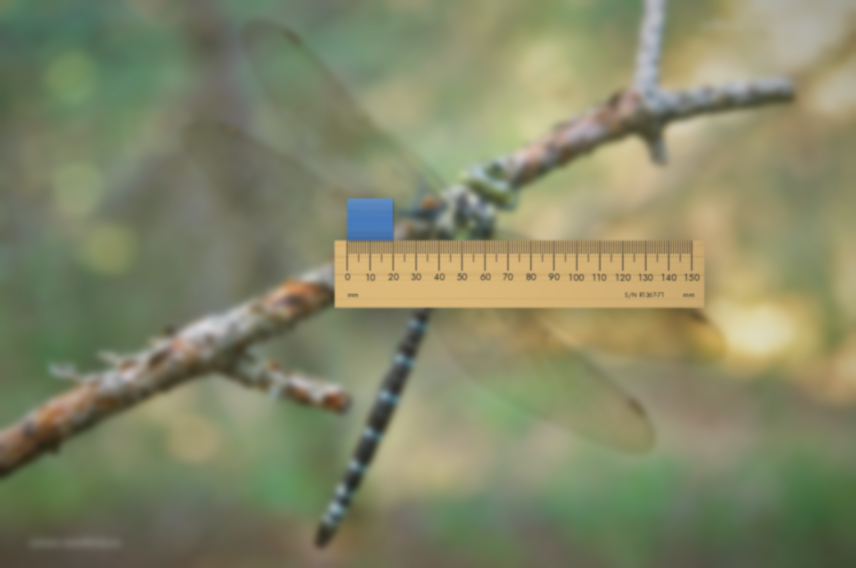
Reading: 20,mm
